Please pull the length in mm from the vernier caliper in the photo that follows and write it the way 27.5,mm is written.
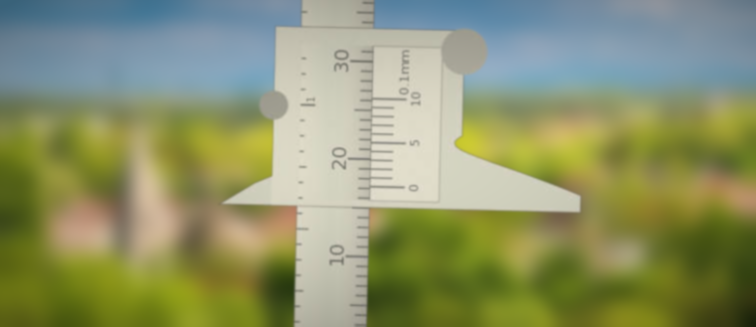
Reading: 17.2,mm
